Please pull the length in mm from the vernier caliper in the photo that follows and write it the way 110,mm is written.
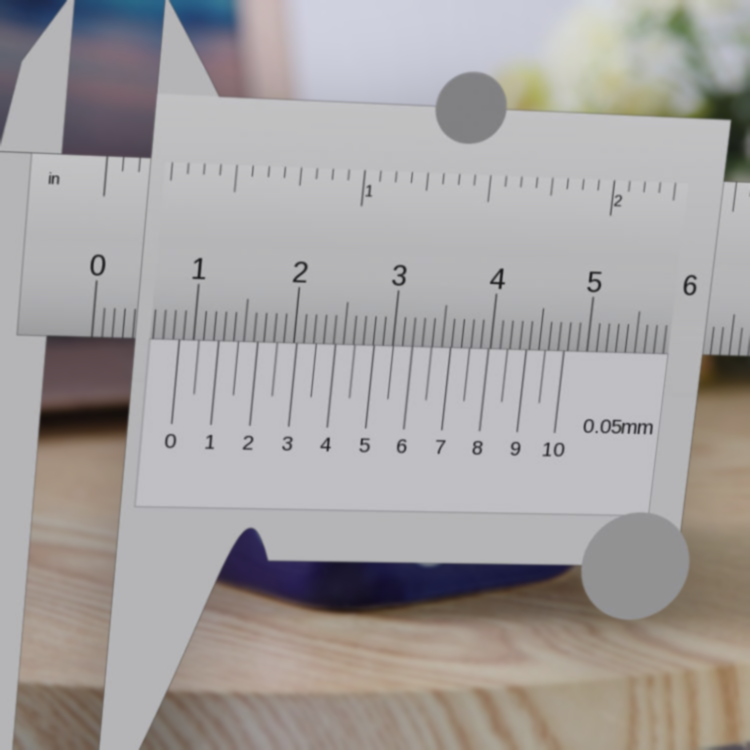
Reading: 8.6,mm
